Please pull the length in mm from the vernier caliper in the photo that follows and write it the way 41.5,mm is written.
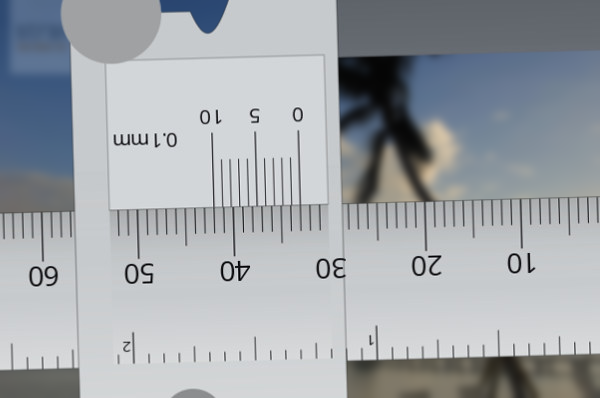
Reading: 33.0,mm
